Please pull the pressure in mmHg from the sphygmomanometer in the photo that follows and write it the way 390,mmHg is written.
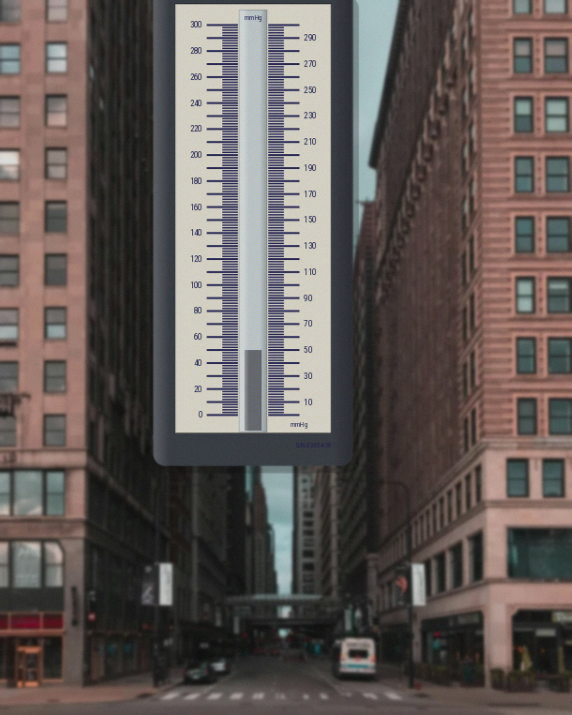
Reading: 50,mmHg
